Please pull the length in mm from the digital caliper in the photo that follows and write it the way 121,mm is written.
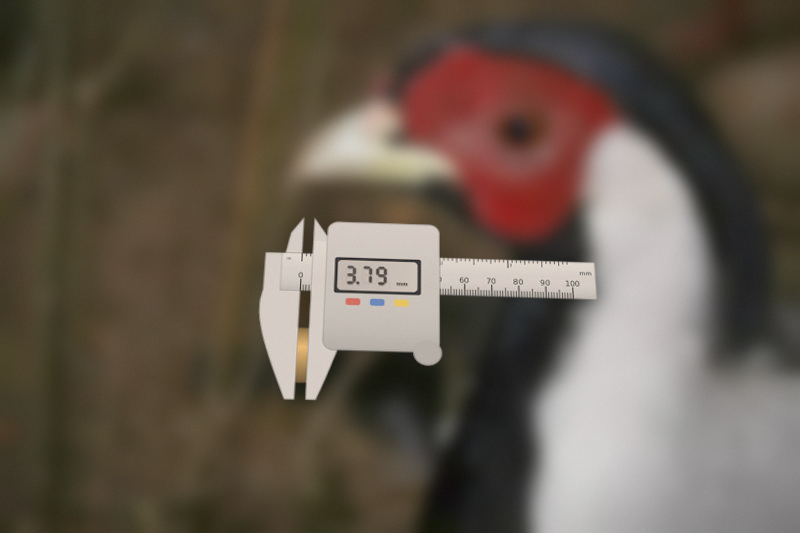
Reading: 3.79,mm
